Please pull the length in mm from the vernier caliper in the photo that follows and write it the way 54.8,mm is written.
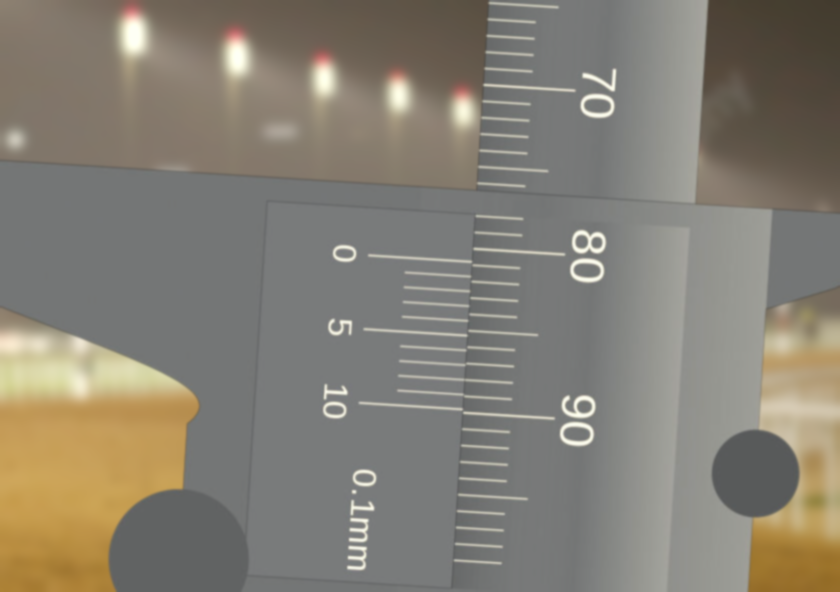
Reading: 80.8,mm
